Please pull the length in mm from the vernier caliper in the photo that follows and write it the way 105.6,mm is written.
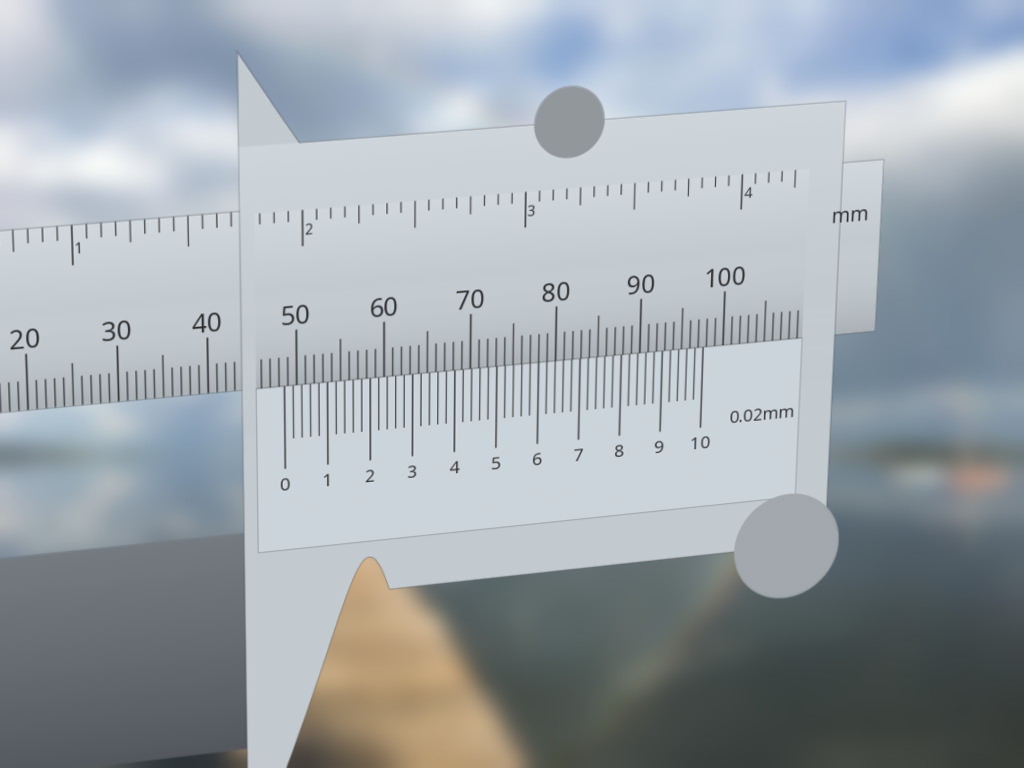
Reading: 48.6,mm
